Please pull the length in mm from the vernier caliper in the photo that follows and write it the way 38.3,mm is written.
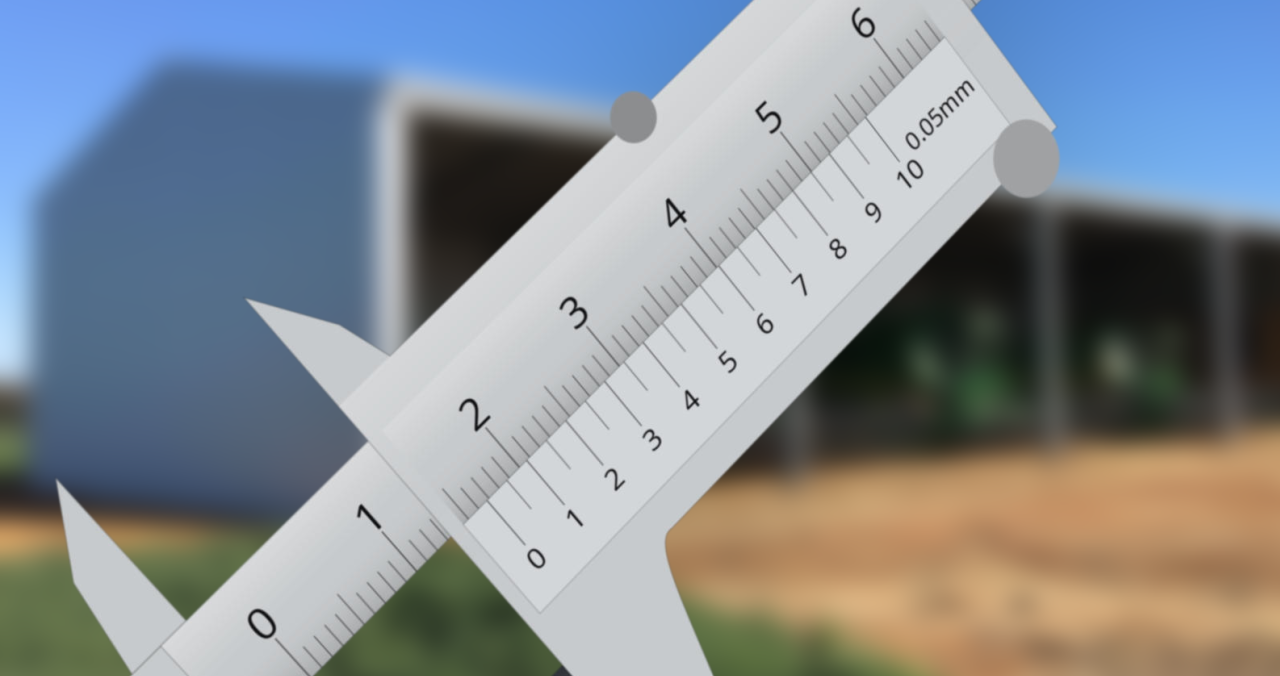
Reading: 16.8,mm
